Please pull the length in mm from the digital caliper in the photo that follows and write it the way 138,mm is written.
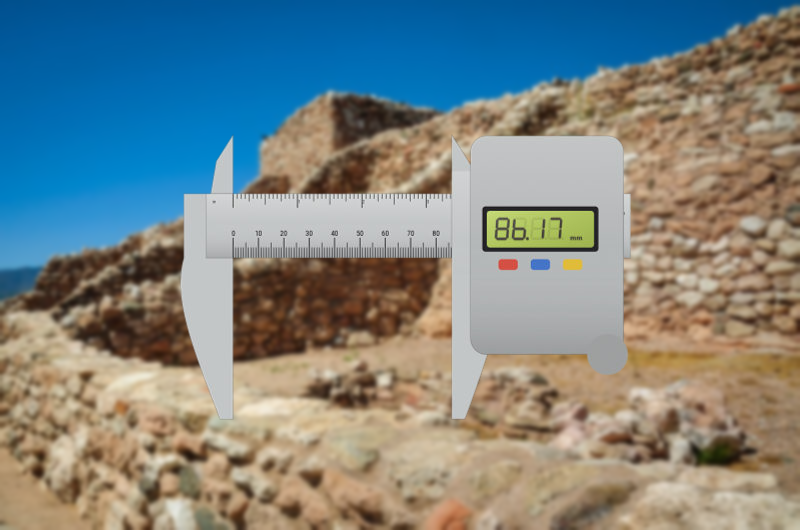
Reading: 86.17,mm
